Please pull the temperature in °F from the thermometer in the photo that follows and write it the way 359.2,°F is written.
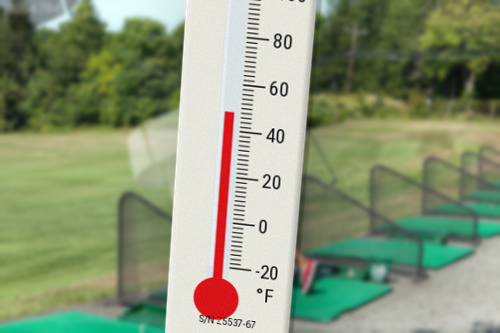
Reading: 48,°F
